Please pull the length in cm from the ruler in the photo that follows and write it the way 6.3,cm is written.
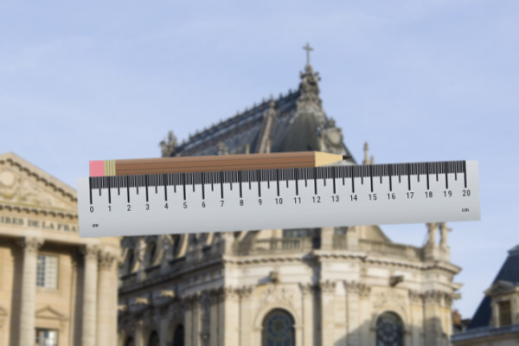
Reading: 14,cm
